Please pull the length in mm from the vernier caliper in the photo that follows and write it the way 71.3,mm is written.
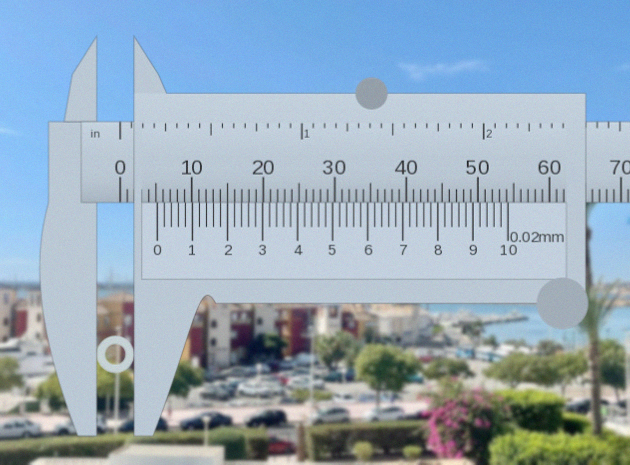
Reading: 5.2,mm
